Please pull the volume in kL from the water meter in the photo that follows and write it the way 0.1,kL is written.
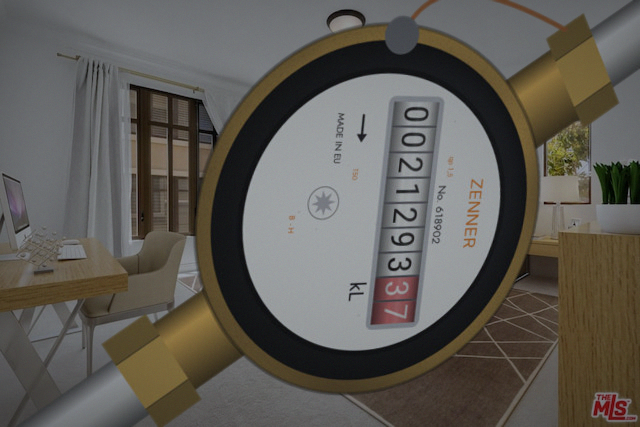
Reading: 21293.37,kL
